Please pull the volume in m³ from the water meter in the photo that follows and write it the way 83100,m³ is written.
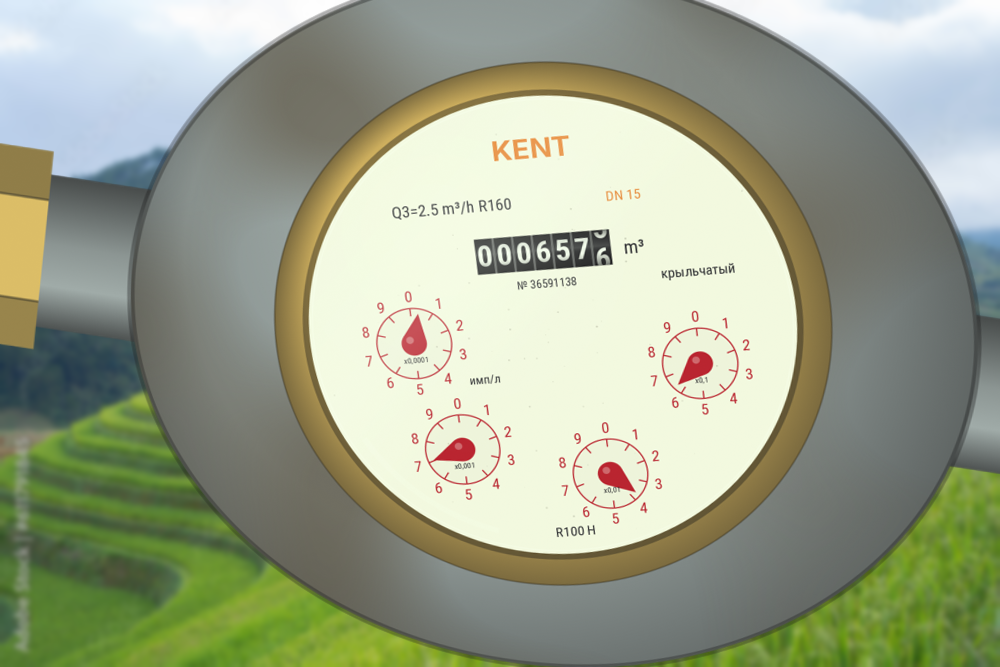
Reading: 6575.6370,m³
